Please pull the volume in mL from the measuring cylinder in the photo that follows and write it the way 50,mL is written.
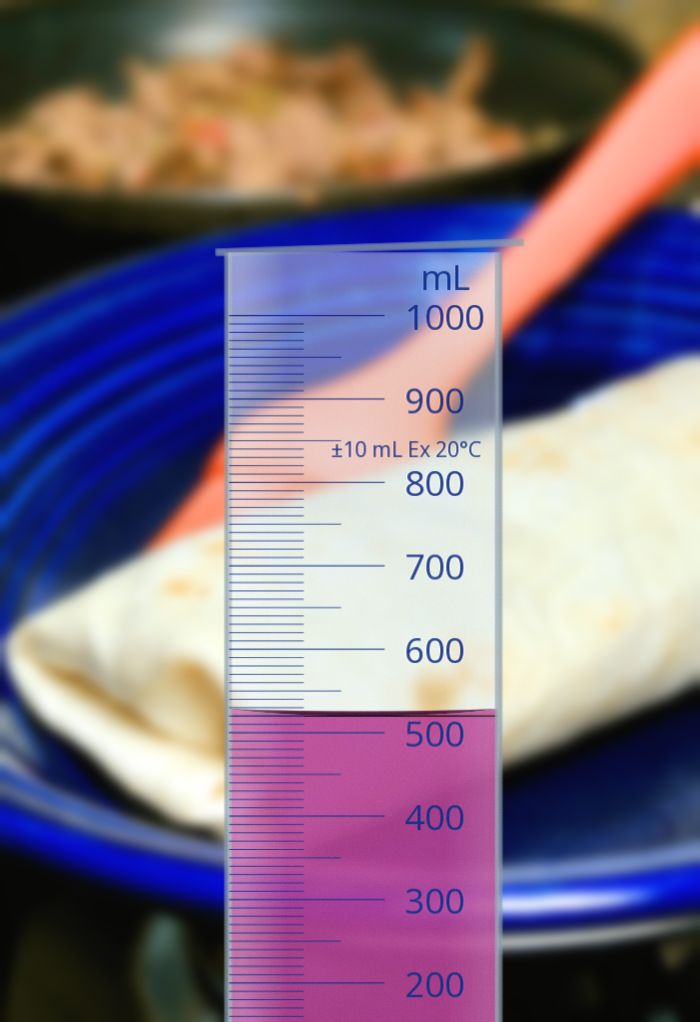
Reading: 520,mL
